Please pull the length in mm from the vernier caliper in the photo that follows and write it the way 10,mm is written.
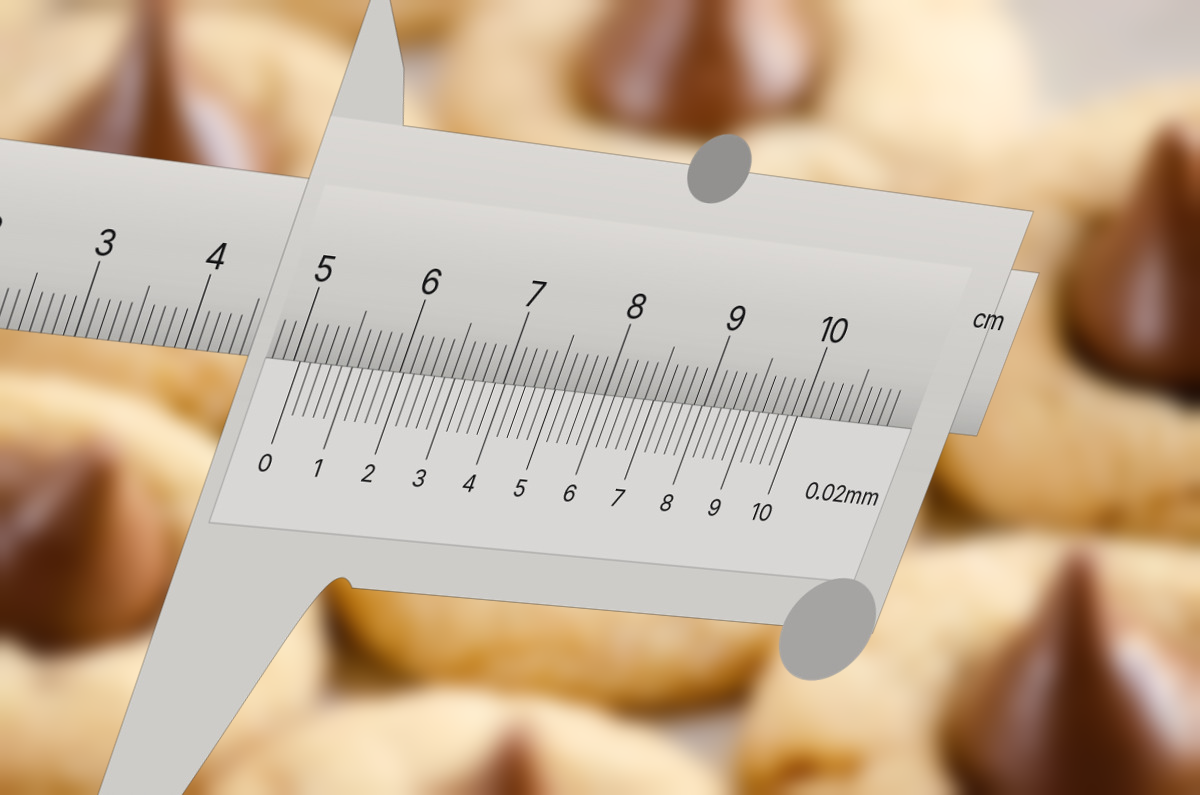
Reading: 50.6,mm
